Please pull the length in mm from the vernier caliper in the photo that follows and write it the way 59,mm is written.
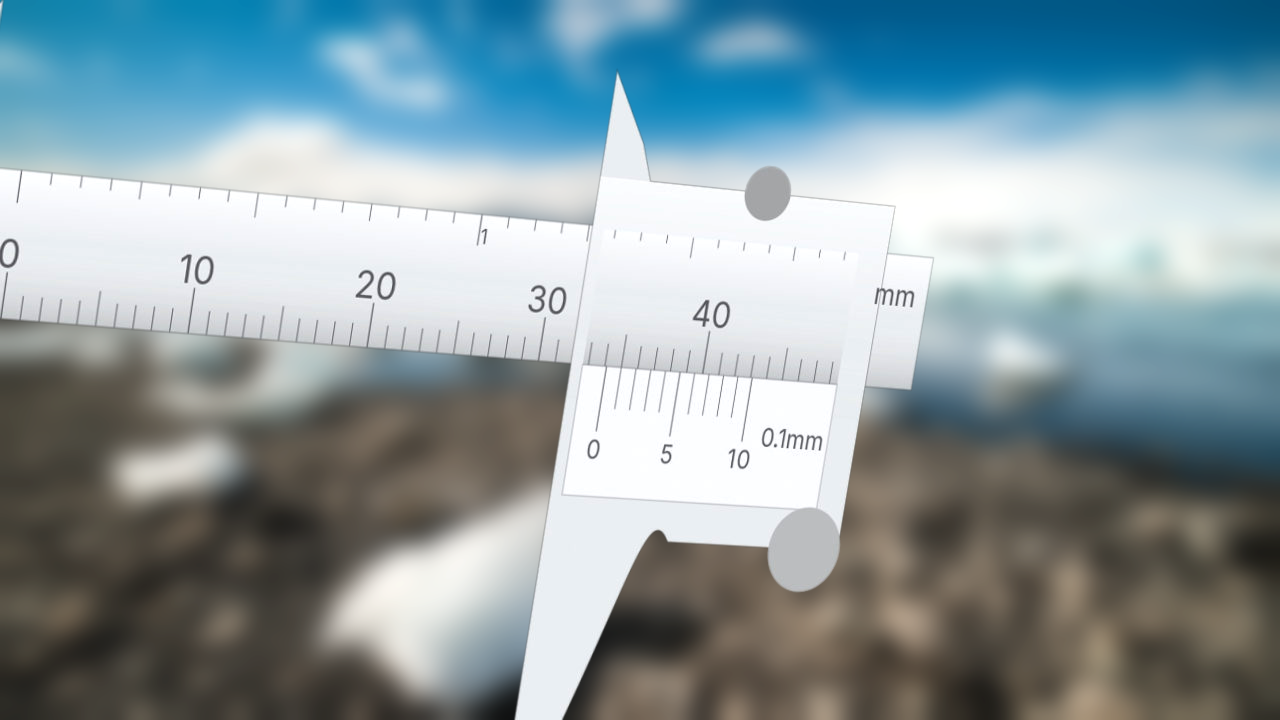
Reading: 34.1,mm
